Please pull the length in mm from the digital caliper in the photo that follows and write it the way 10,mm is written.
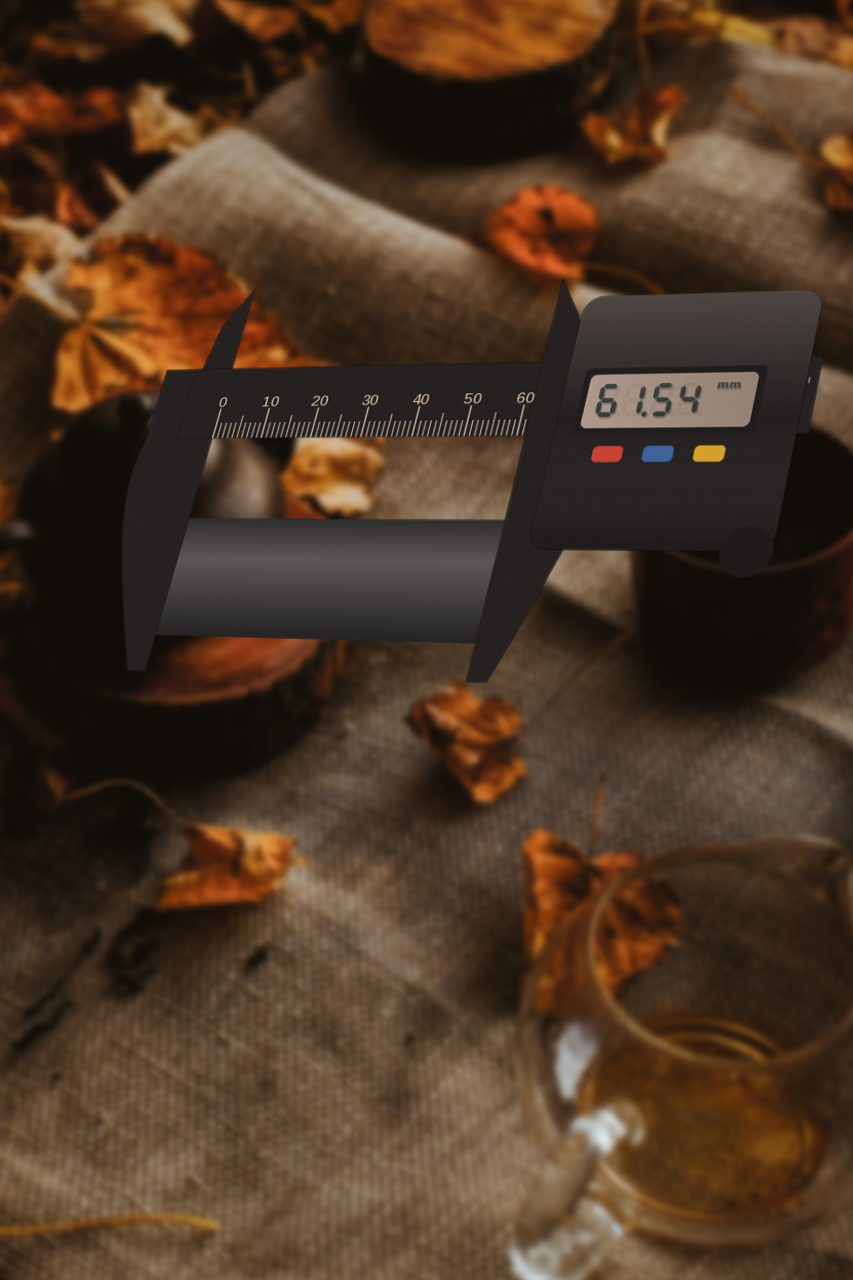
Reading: 61.54,mm
